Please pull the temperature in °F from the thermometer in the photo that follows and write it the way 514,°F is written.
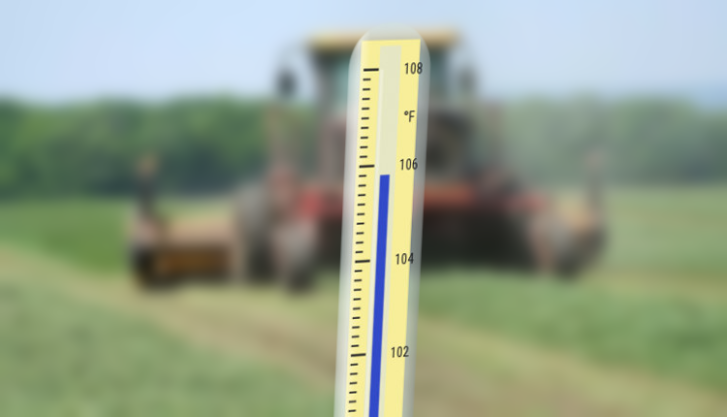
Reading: 105.8,°F
